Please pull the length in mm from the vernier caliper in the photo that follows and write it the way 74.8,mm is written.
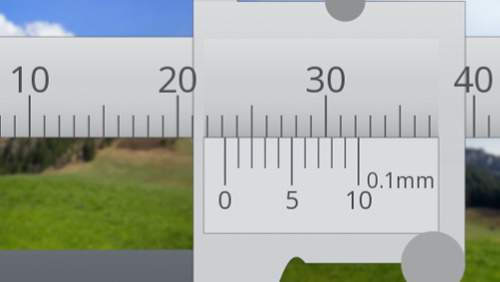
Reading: 23.2,mm
